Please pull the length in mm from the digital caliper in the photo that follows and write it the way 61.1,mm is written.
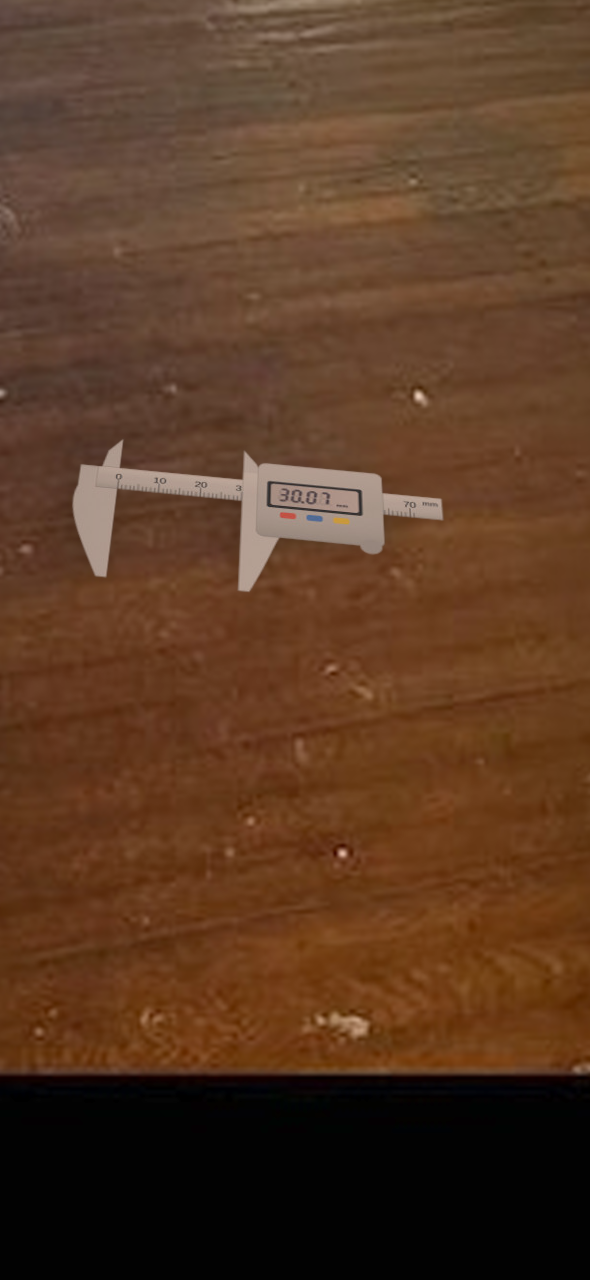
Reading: 30.07,mm
